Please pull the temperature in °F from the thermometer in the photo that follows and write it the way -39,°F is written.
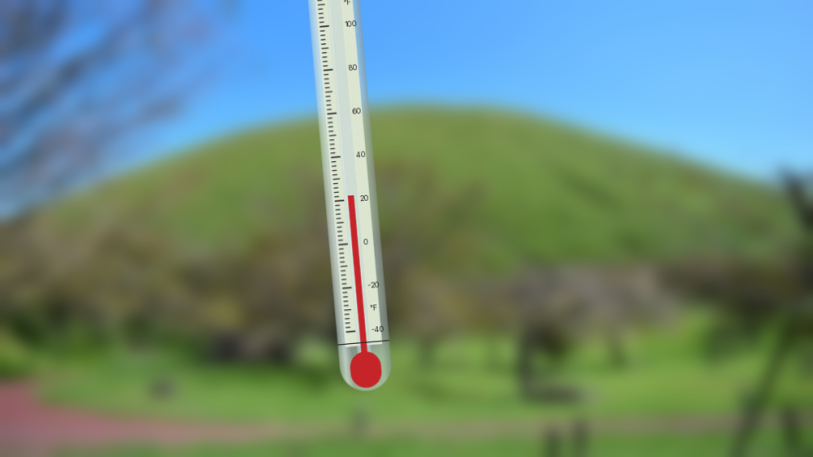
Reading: 22,°F
